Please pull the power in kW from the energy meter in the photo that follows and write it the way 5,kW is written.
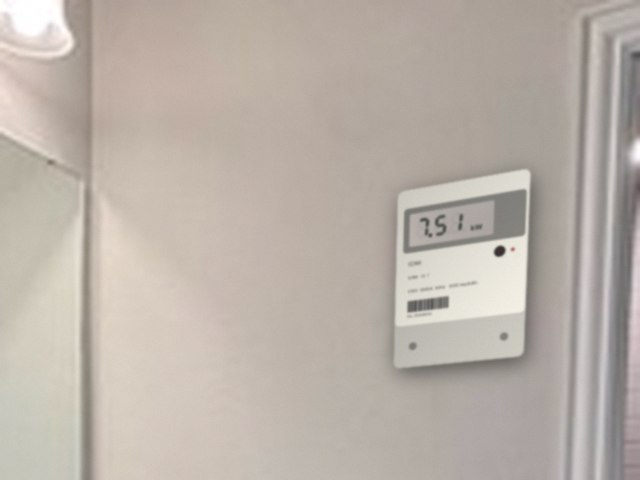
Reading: 7.51,kW
